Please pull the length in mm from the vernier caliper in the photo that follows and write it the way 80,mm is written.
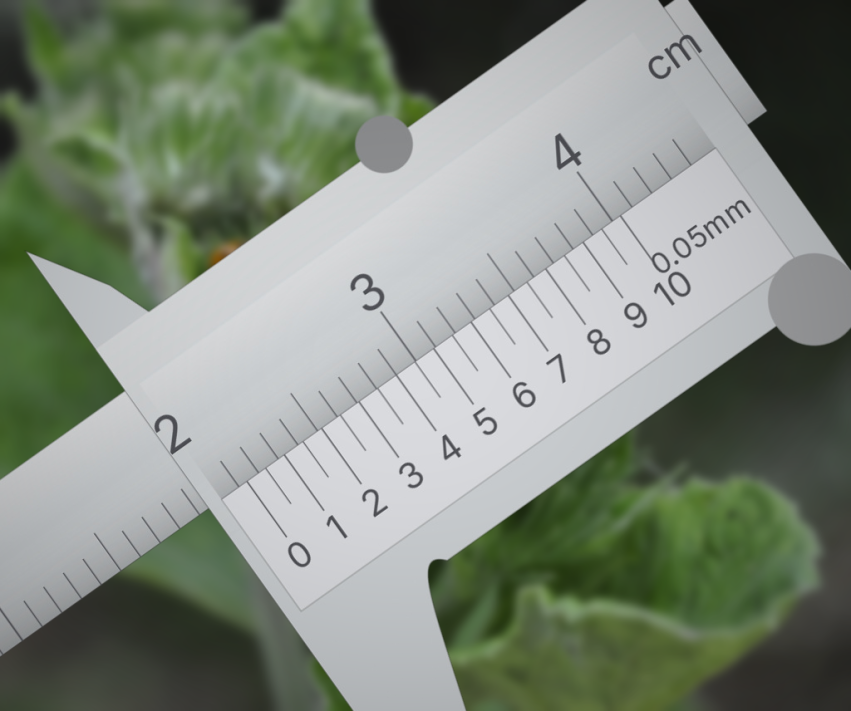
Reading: 21.40,mm
